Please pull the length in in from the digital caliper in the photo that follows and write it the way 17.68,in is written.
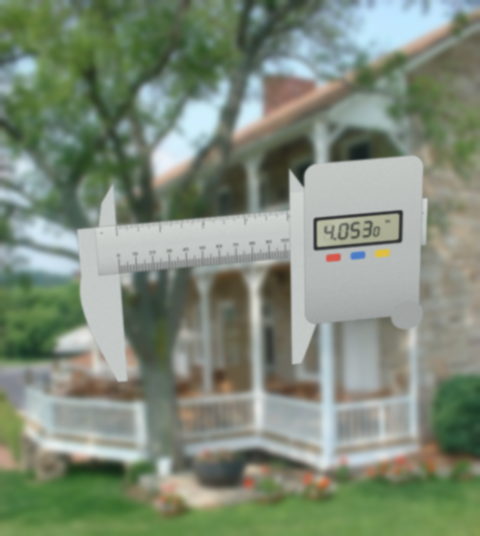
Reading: 4.0530,in
